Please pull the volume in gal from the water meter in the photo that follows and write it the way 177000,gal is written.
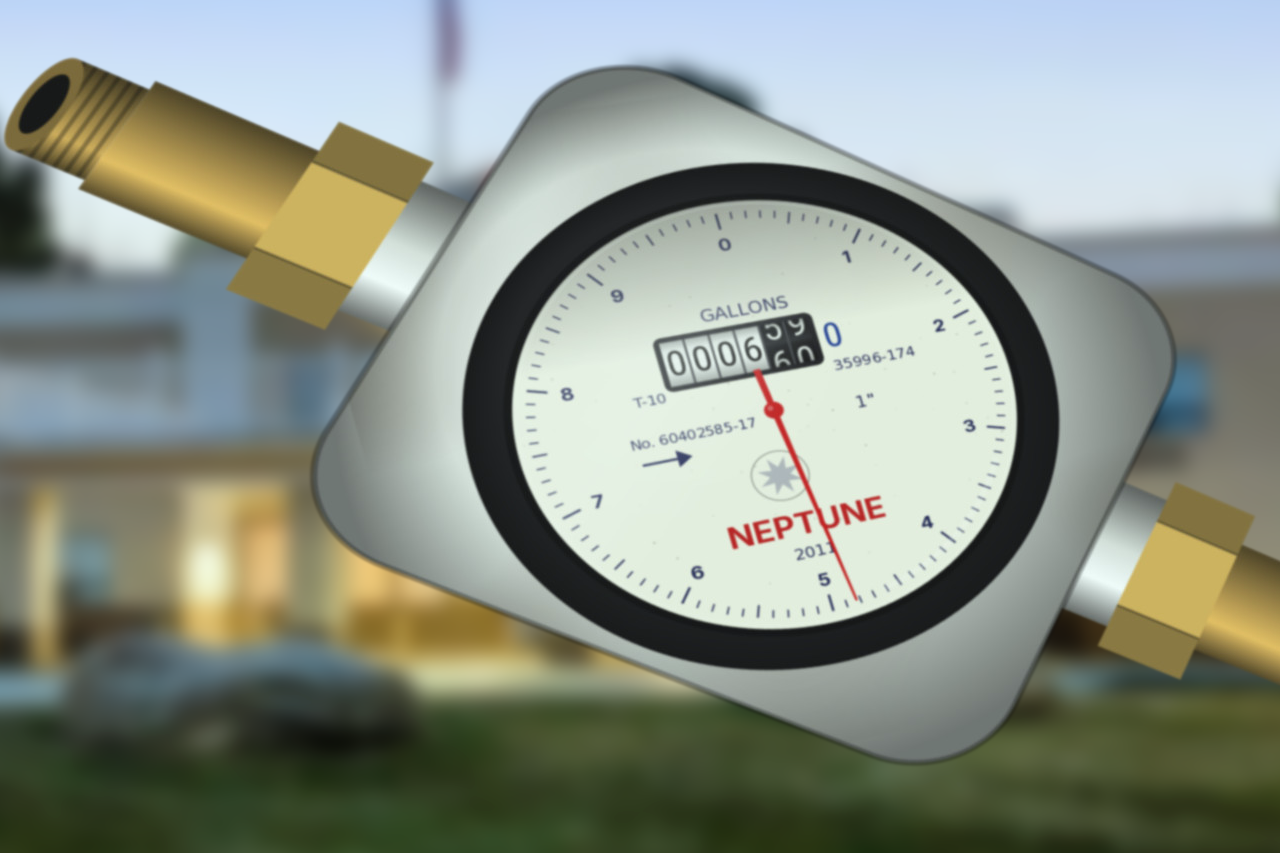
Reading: 6594.8,gal
